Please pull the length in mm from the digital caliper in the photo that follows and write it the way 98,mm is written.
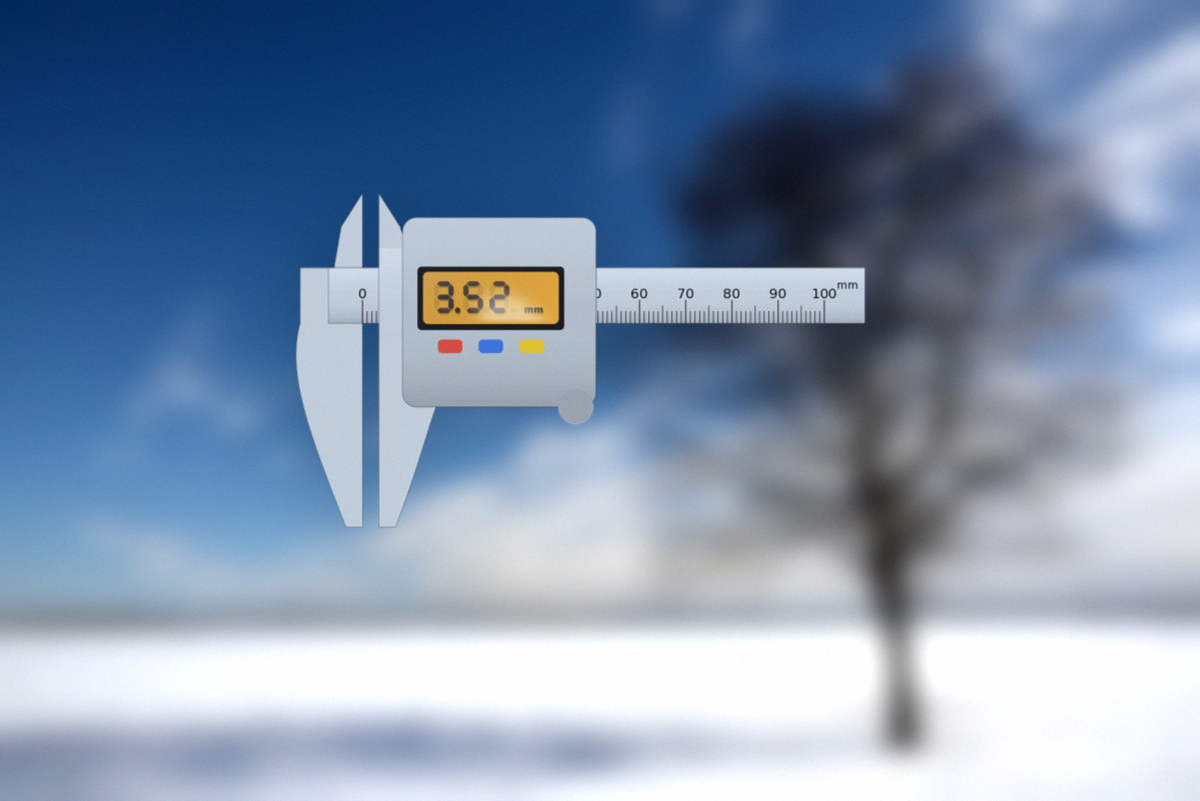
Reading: 3.52,mm
